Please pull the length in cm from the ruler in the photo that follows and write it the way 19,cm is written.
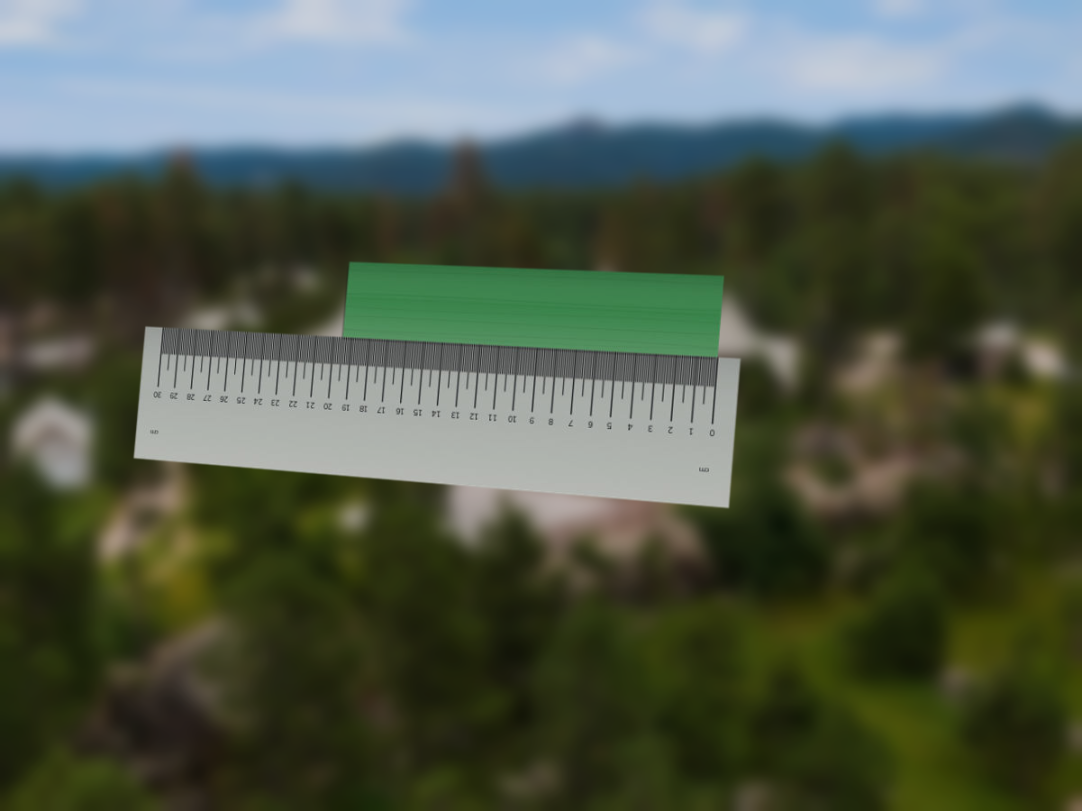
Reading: 19.5,cm
